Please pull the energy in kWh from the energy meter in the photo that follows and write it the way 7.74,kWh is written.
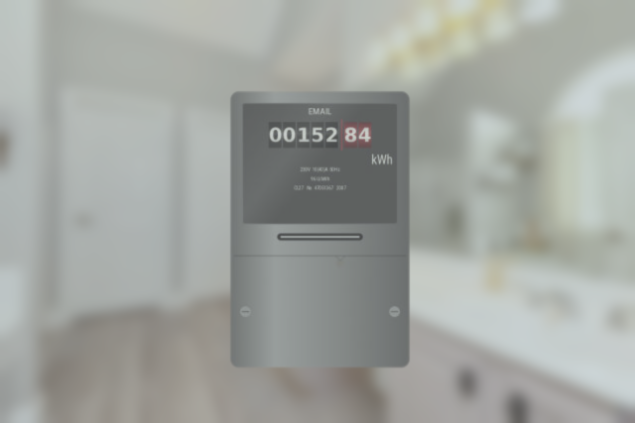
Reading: 152.84,kWh
